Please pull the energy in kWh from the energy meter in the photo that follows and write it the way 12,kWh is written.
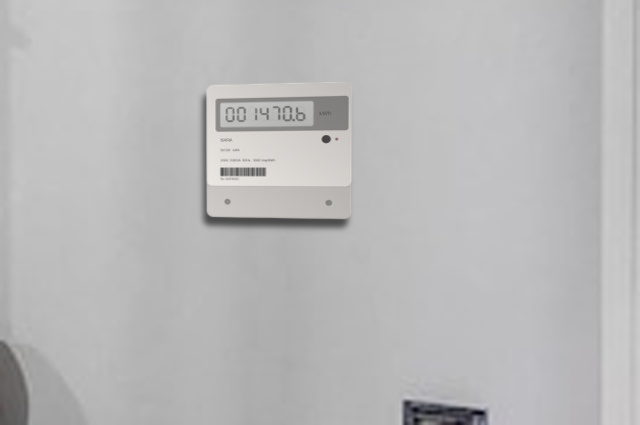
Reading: 1470.6,kWh
